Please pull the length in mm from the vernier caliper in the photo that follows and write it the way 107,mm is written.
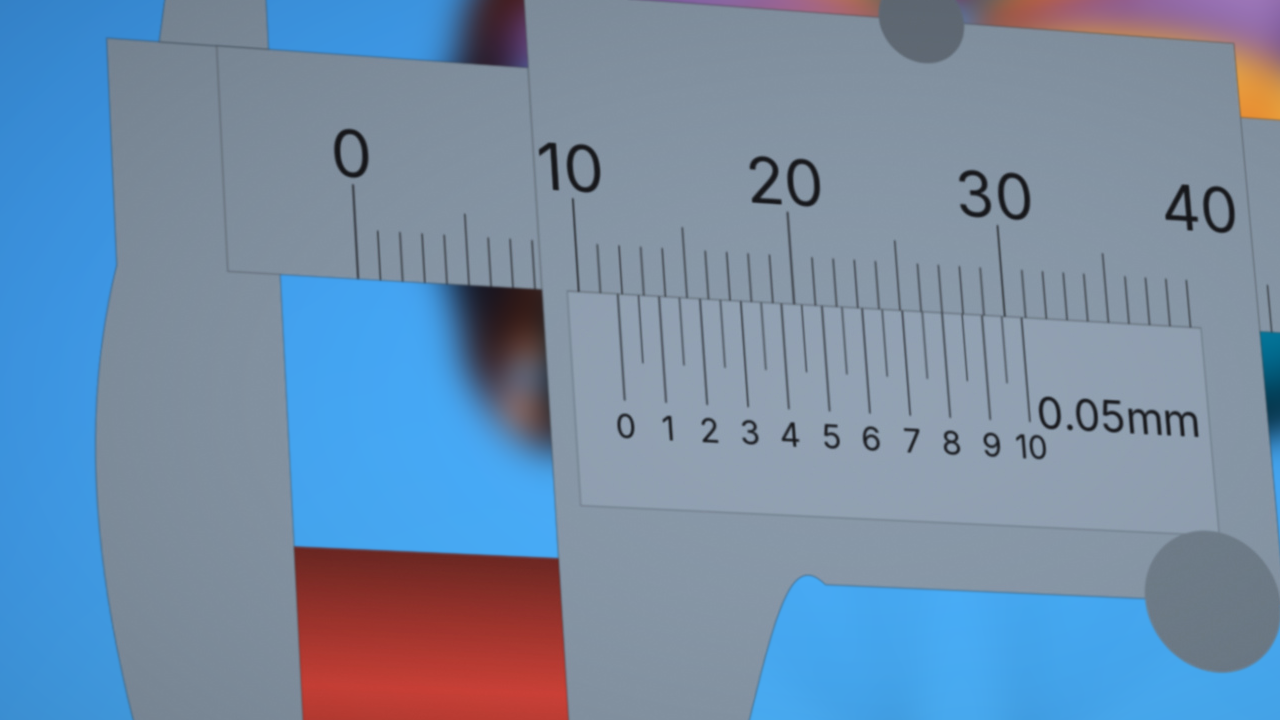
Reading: 11.8,mm
